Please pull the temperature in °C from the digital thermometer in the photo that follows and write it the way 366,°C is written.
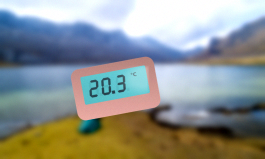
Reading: 20.3,°C
